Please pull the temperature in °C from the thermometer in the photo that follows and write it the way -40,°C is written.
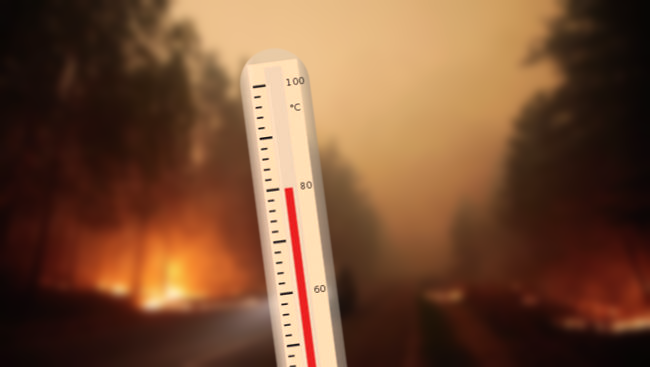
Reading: 80,°C
